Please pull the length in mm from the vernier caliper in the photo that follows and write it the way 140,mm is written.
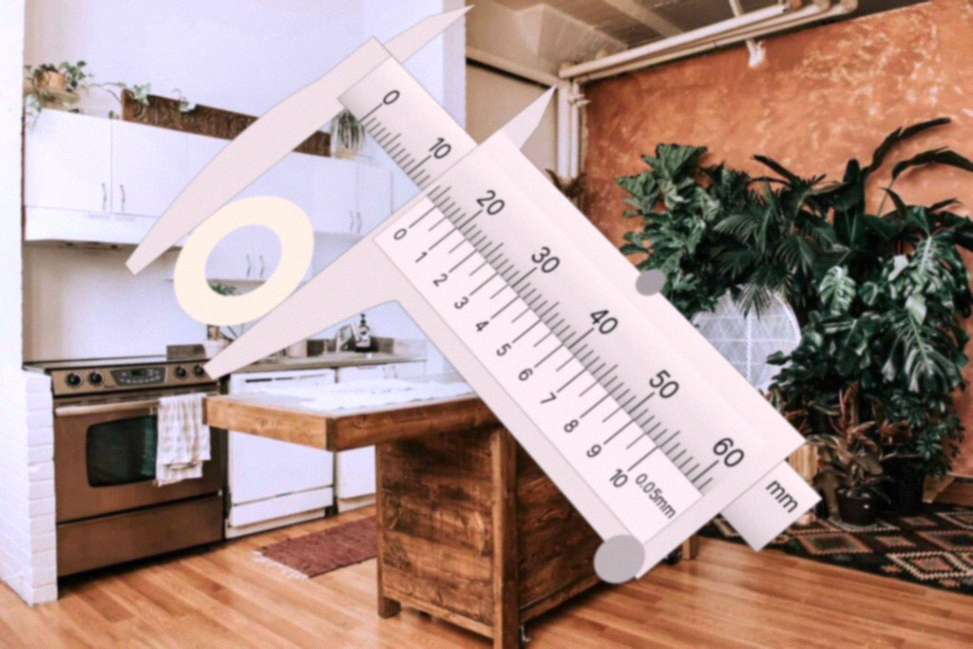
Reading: 15.8,mm
